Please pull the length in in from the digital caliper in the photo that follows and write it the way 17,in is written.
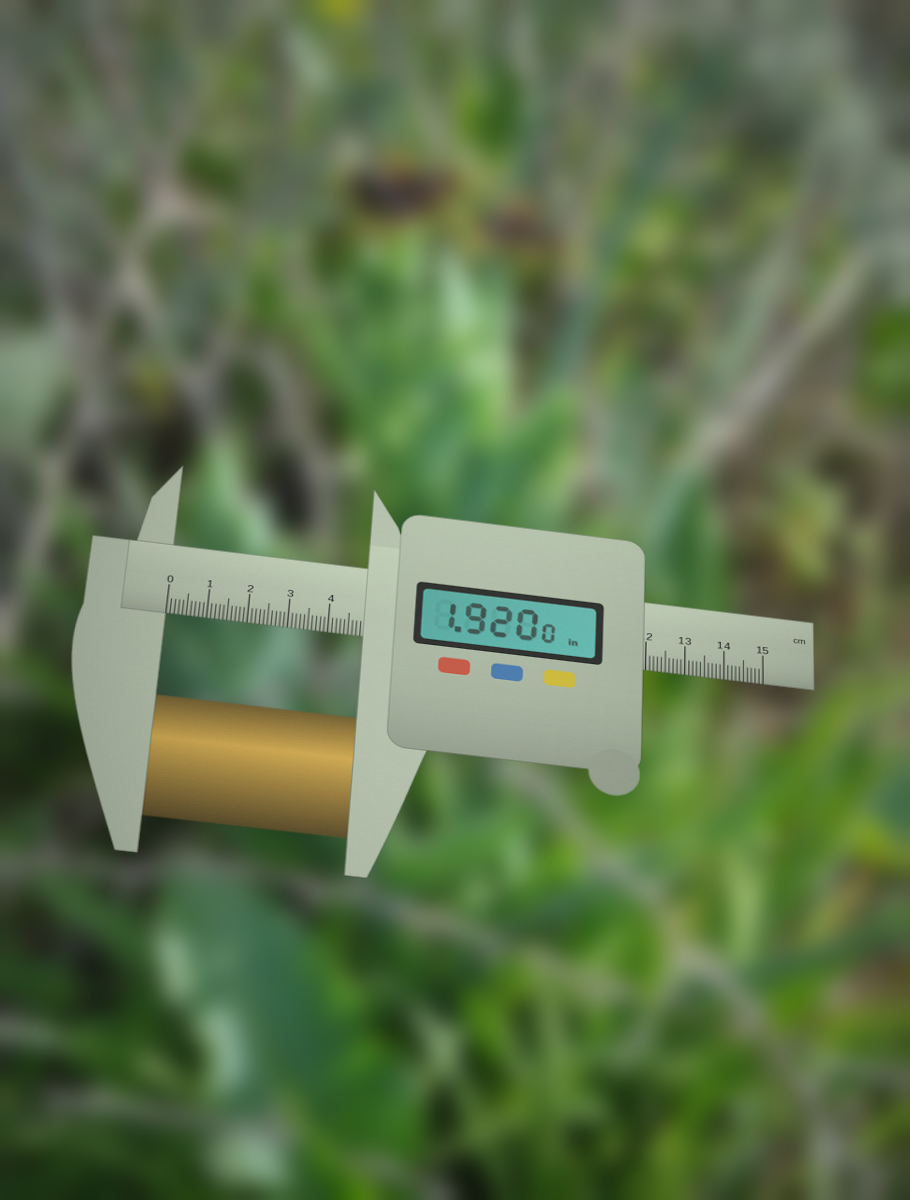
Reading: 1.9200,in
